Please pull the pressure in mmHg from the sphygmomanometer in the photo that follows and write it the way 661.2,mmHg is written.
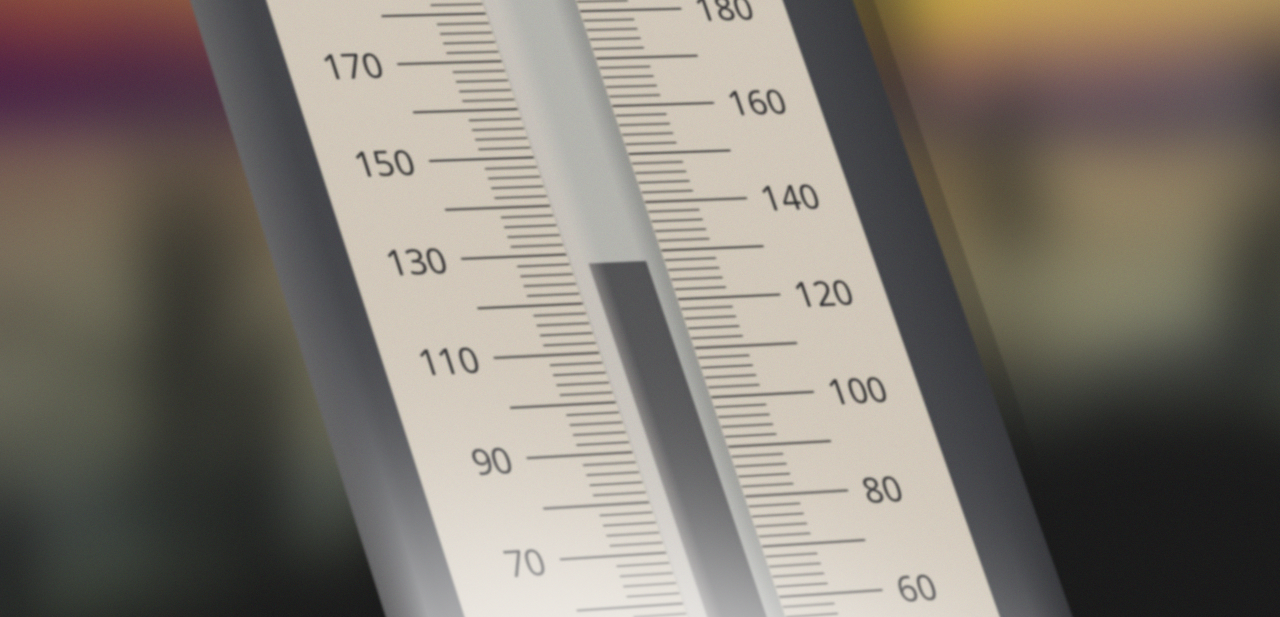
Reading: 128,mmHg
